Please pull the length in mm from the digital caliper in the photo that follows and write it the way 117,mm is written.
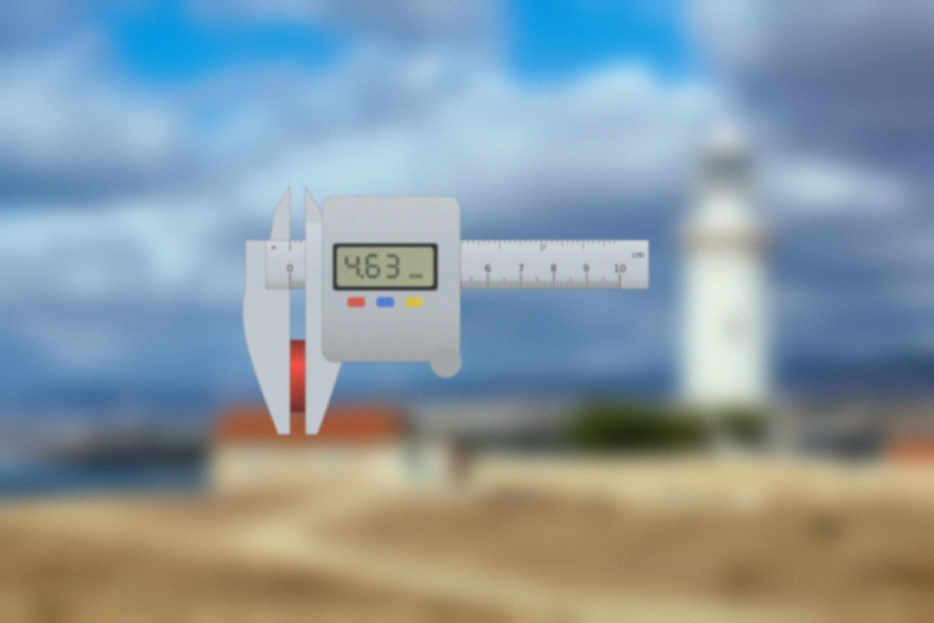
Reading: 4.63,mm
